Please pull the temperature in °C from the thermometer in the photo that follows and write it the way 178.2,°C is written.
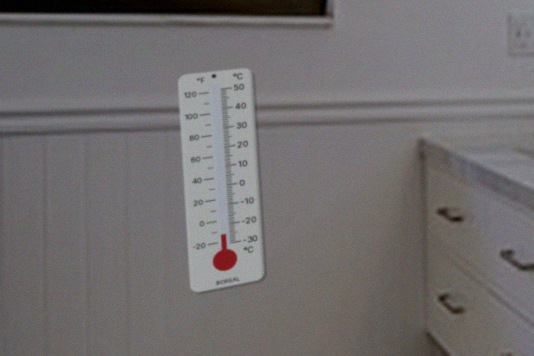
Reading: -25,°C
